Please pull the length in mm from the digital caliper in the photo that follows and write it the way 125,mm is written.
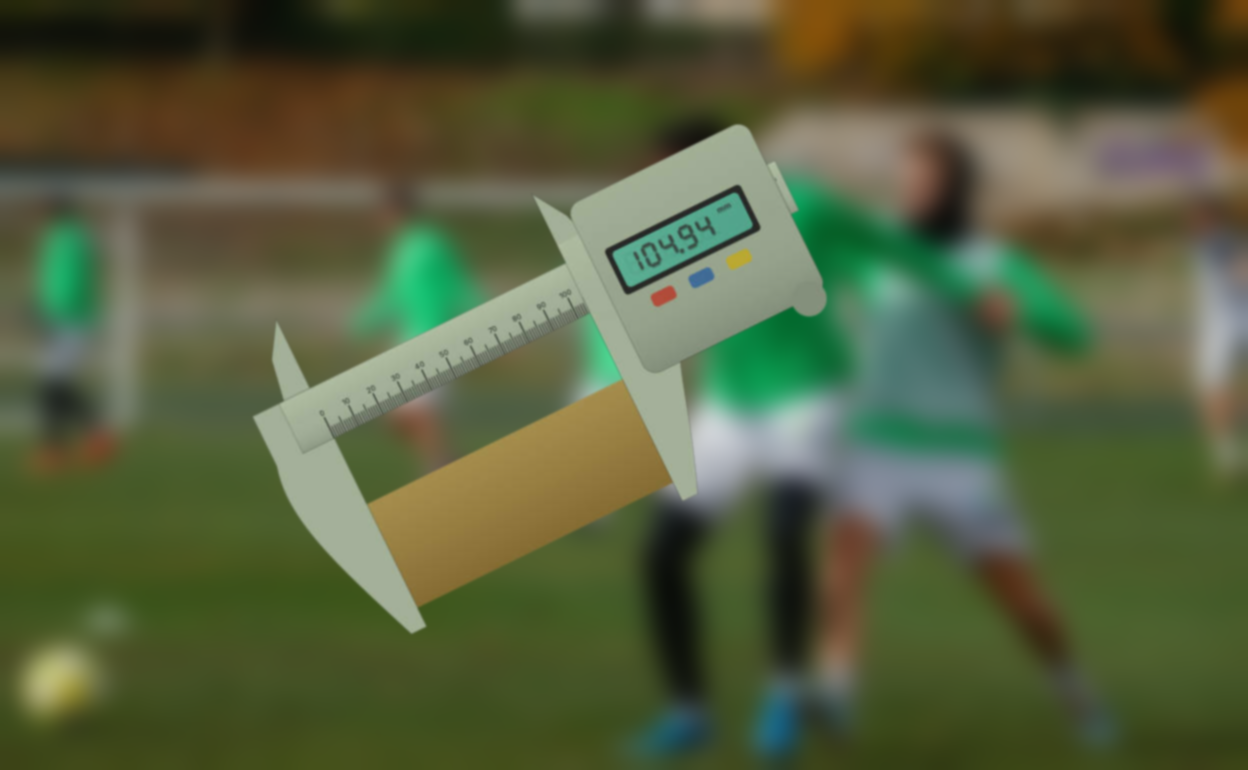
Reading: 104.94,mm
